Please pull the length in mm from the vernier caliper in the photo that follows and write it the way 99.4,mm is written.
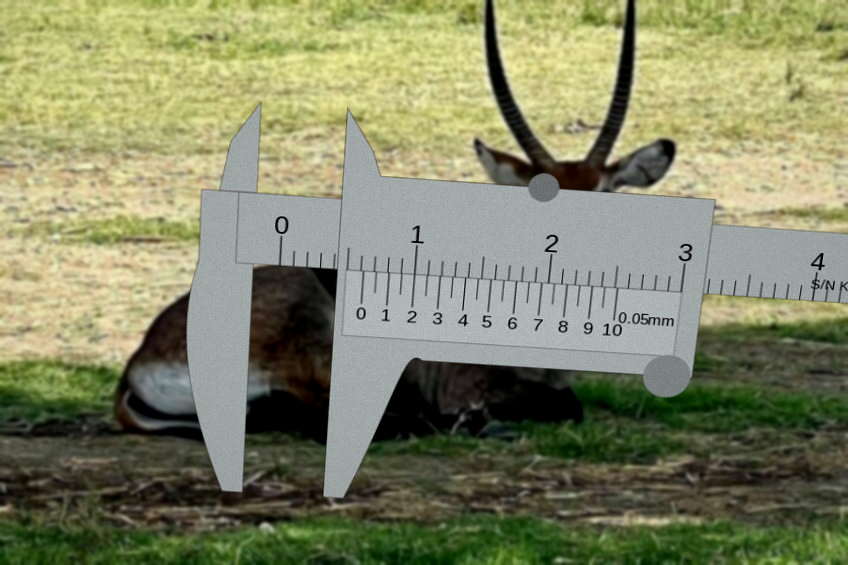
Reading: 6.2,mm
